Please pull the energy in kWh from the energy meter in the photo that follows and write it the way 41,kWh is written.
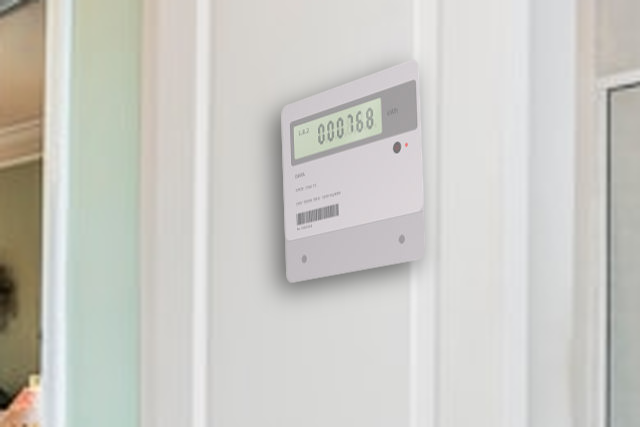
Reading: 768,kWh
